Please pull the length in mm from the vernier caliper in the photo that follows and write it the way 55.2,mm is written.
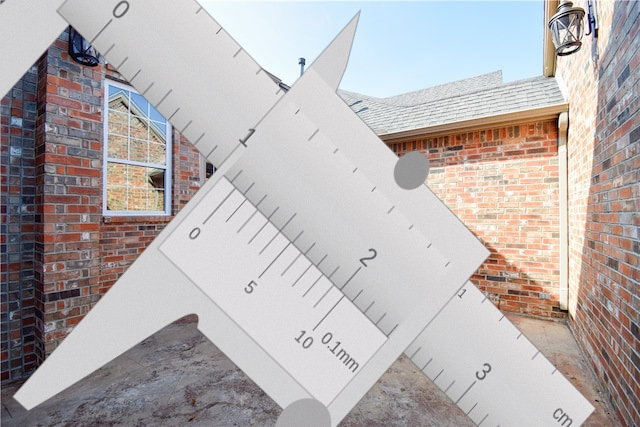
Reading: 11.4,mm
